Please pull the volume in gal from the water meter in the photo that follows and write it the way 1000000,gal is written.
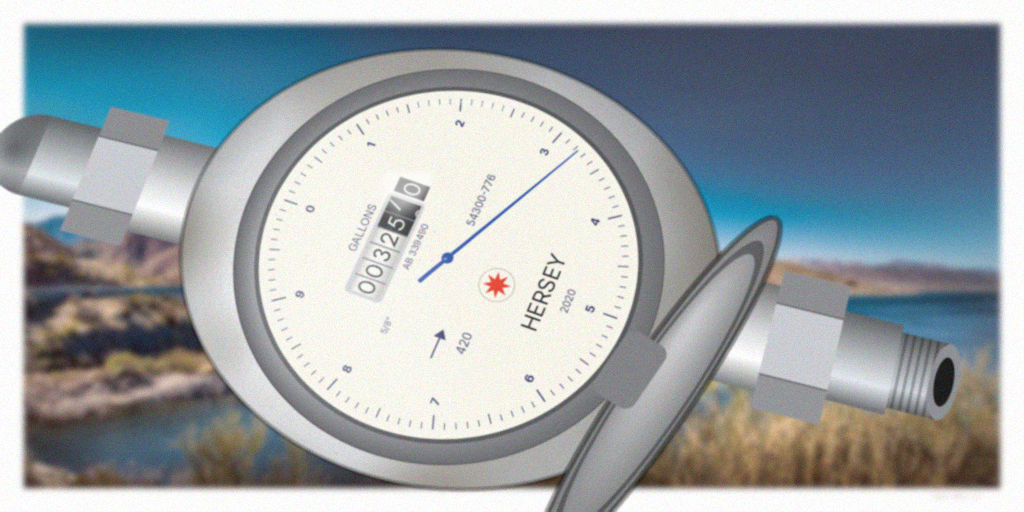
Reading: 32573.2,gal
